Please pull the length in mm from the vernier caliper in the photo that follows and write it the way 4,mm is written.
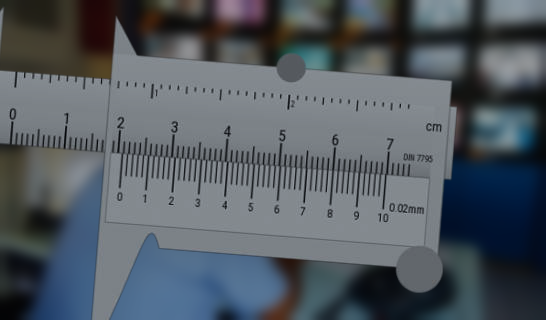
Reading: 20.8,mm
